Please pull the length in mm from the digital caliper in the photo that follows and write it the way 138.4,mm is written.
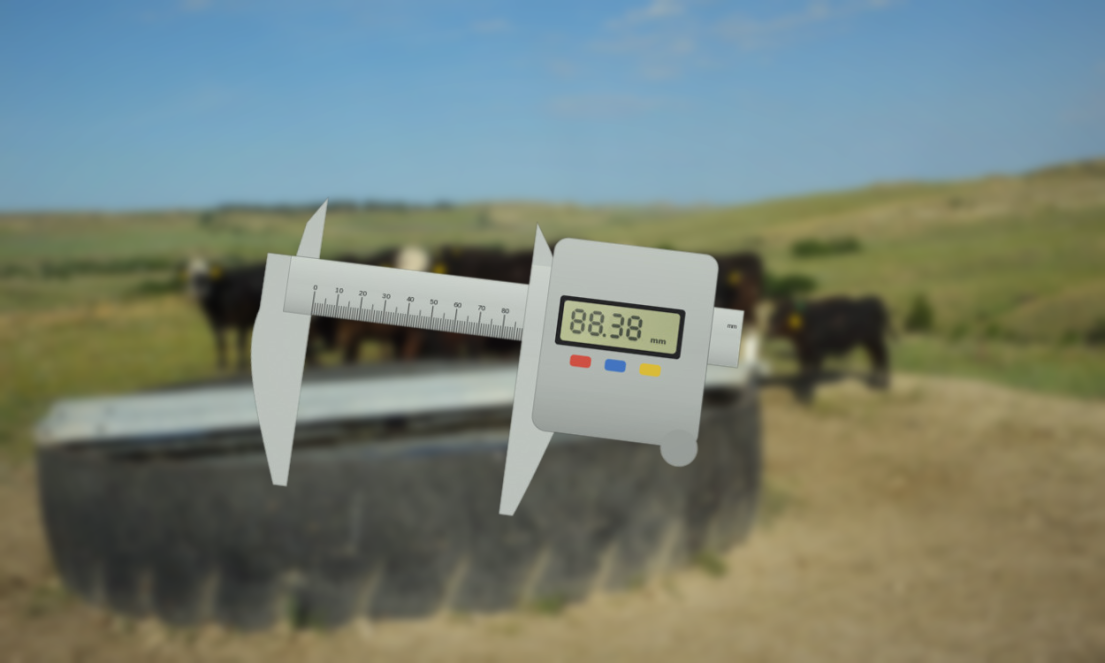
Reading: 88.38,mm
